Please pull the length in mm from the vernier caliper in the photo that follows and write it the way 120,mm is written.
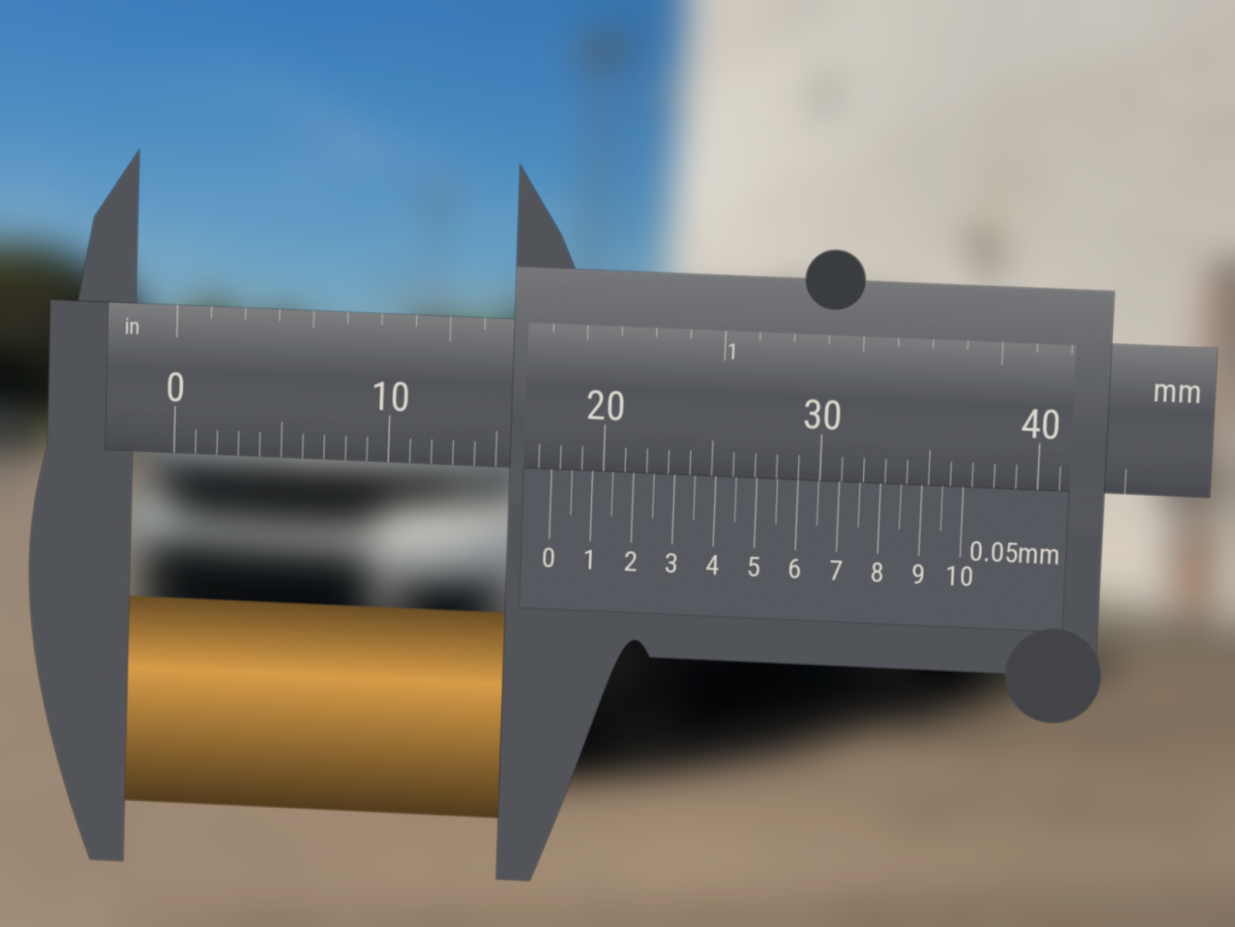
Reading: 17.6,mm
